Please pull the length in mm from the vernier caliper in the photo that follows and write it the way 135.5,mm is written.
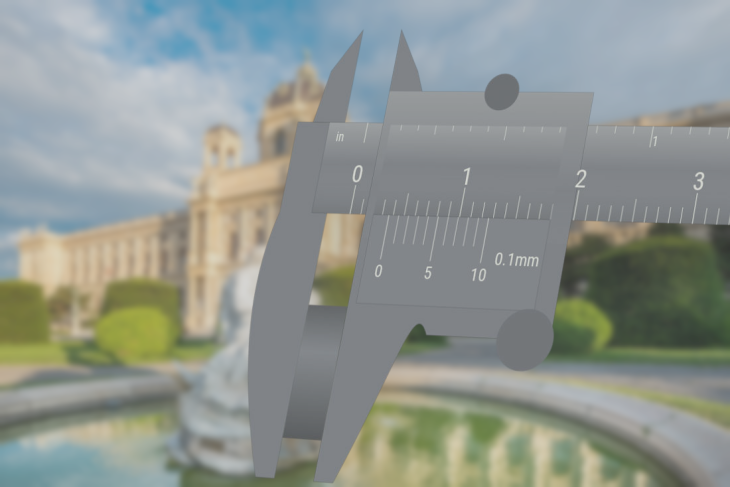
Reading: 3.6,mm
